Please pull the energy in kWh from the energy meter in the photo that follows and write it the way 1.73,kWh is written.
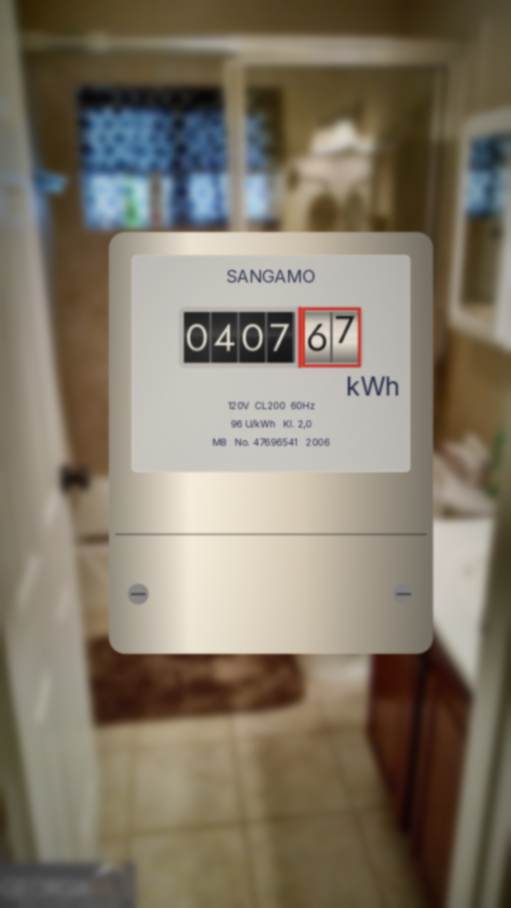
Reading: 407.67,kWh
